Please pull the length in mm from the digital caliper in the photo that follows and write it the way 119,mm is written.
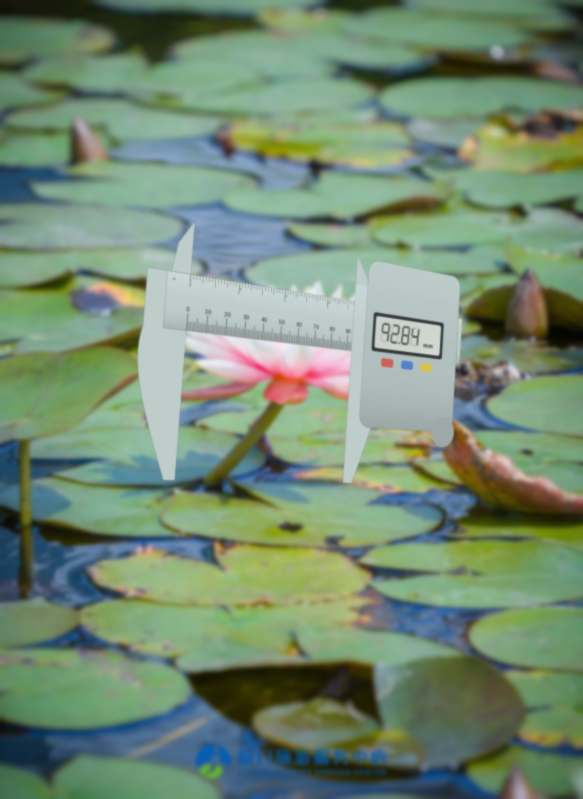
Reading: 92.84,mm
